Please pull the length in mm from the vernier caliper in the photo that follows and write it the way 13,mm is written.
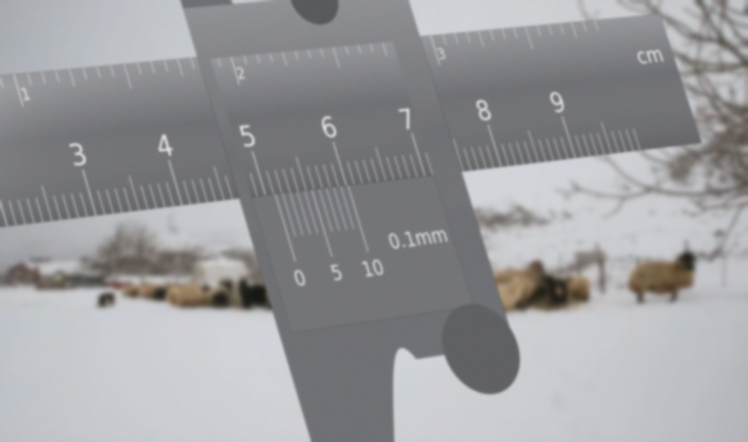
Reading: 51.2,mm
